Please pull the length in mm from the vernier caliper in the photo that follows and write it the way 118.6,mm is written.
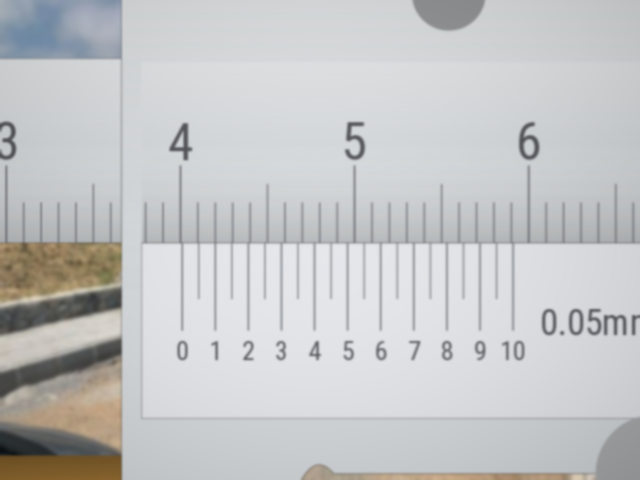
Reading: 40.1,mm
